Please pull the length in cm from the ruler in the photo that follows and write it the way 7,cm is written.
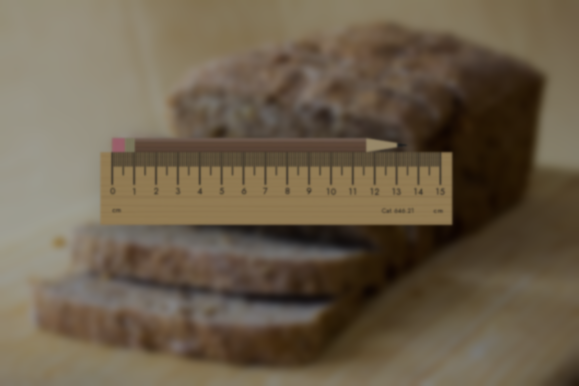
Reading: 13.5,cm
